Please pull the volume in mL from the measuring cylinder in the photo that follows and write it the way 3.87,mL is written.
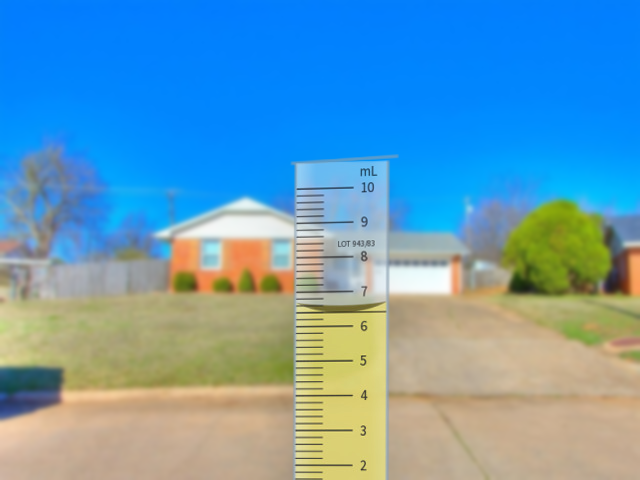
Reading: 6.4,mL
